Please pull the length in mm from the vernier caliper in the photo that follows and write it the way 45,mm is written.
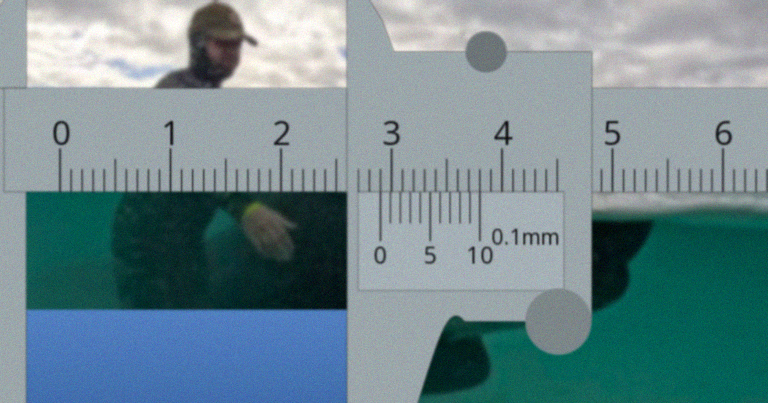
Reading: 29.0,mm
